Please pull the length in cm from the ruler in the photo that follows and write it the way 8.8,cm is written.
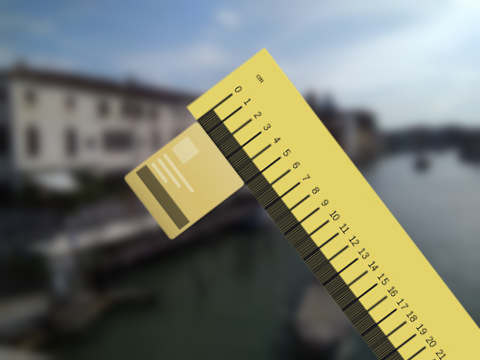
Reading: 5,cm
